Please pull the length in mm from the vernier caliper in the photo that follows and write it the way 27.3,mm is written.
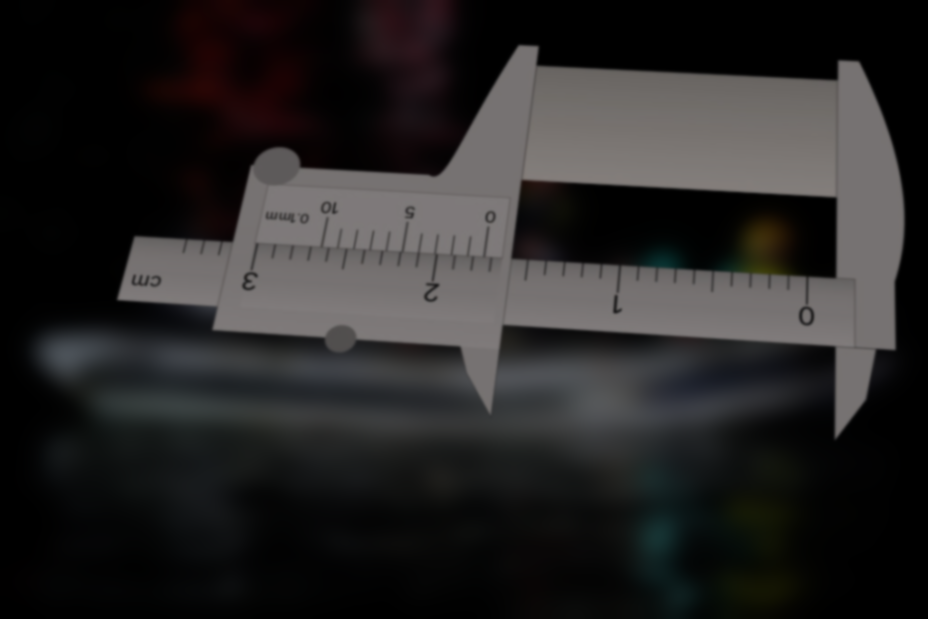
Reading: 17.4,mm
